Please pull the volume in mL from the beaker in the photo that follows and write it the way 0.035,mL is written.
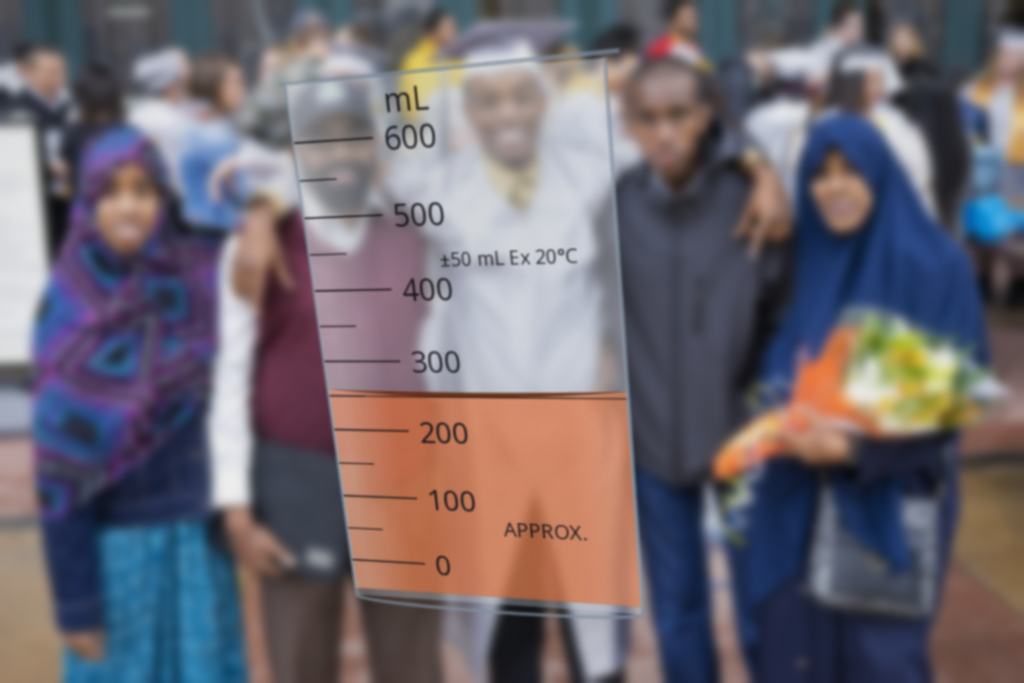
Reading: 250,mL
